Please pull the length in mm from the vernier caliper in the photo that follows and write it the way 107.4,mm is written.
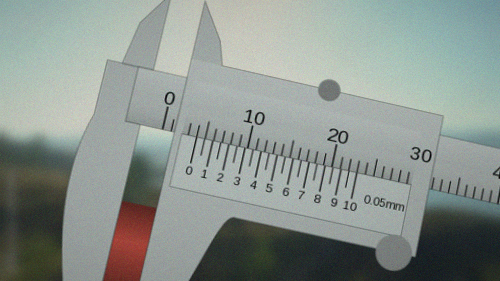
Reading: 4.0,mm
